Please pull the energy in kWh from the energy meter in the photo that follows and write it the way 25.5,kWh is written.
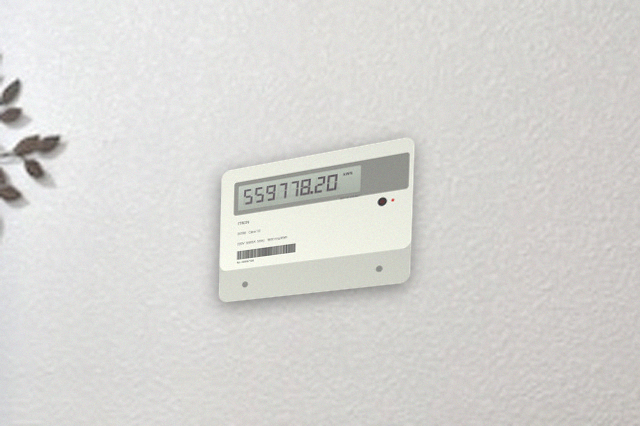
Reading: 559778.20,kWh
